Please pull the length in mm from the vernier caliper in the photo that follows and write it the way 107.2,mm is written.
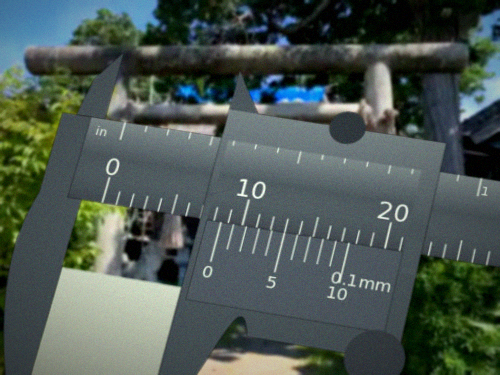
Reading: 8.5,mm
